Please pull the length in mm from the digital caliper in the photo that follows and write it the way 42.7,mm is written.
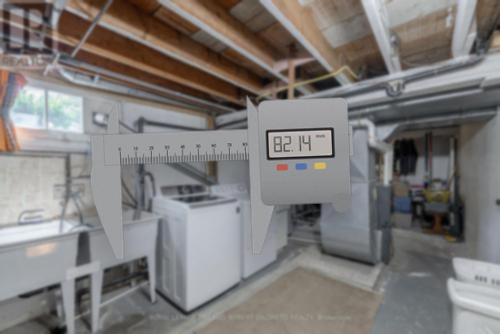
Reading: 82.14,mm
